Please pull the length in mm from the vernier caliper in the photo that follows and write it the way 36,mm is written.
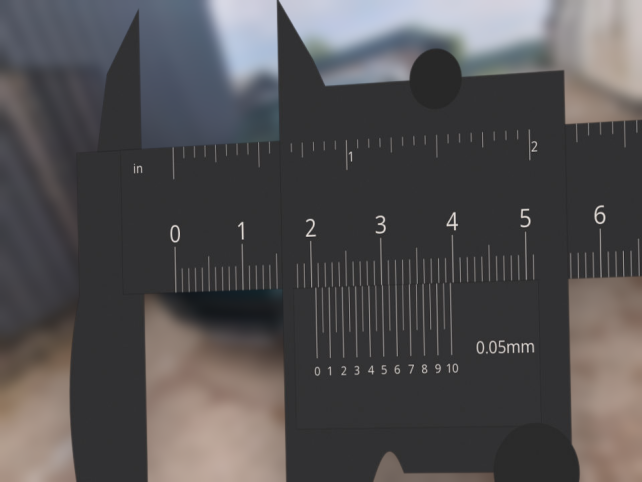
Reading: 20.6,mm
